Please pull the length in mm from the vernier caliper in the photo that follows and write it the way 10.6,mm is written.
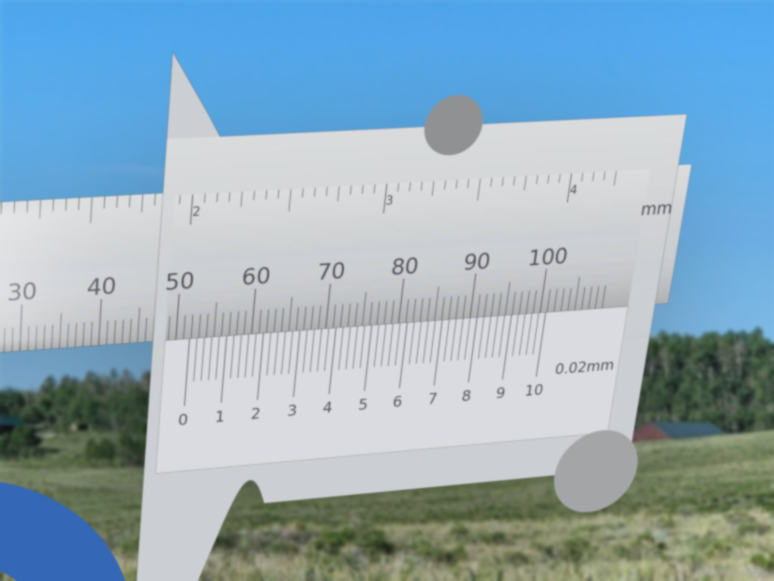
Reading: 51.8,mm
